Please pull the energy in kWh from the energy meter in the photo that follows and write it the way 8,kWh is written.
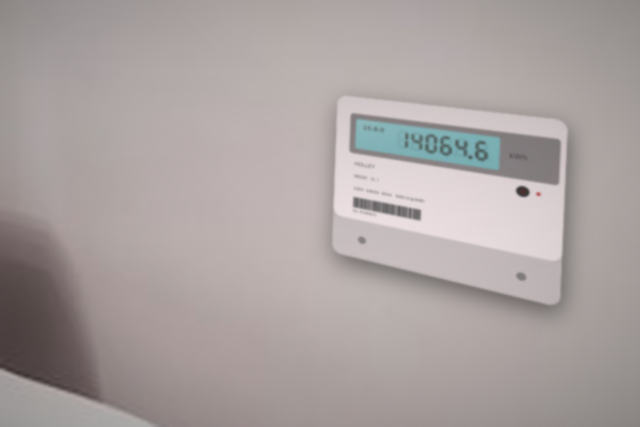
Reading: 14064.6,kWh
